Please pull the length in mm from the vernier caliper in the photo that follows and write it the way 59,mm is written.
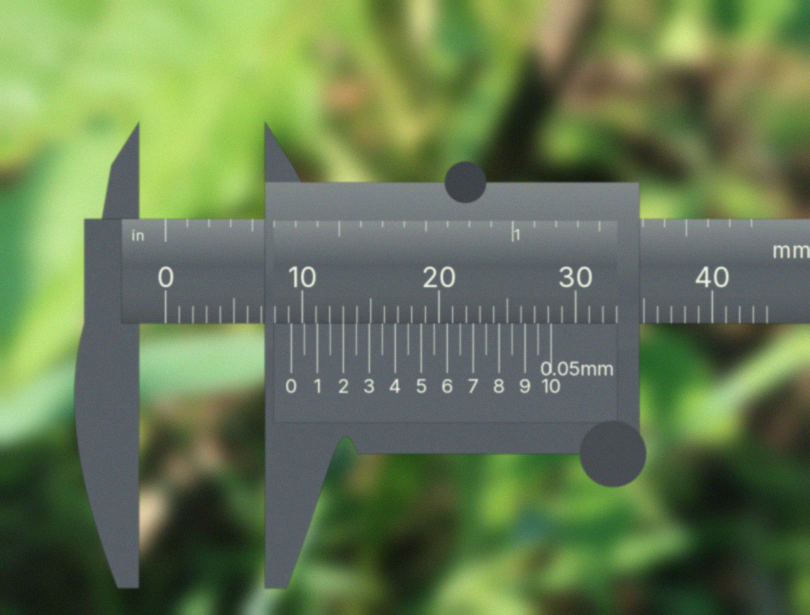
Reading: 9.2,mm
